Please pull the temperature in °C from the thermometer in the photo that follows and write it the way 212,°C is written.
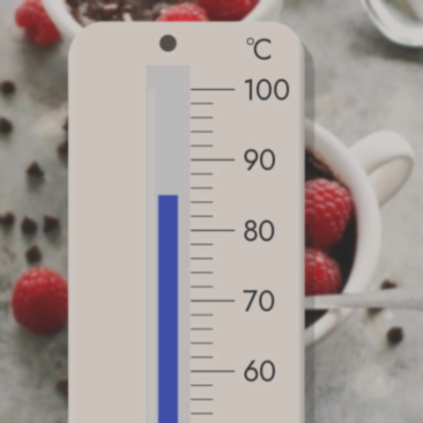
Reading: 85,°C
